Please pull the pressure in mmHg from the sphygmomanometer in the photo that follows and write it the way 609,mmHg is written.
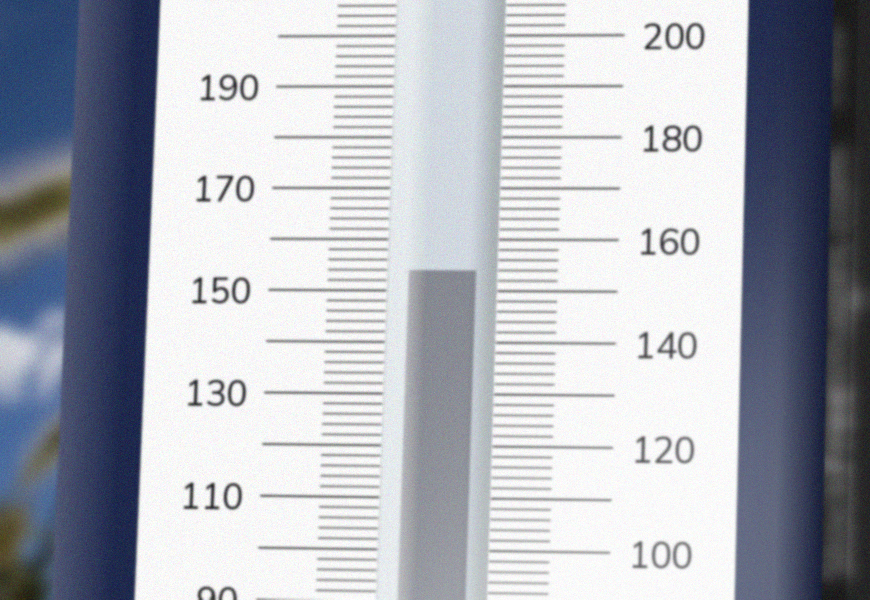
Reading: 154,mmHg
